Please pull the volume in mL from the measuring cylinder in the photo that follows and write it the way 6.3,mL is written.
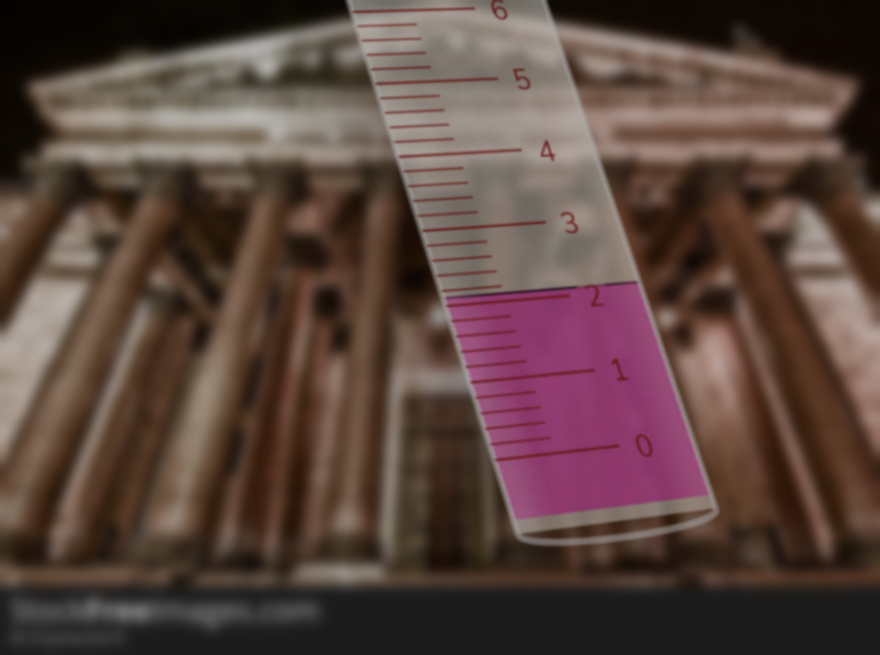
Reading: 2.1,mL
